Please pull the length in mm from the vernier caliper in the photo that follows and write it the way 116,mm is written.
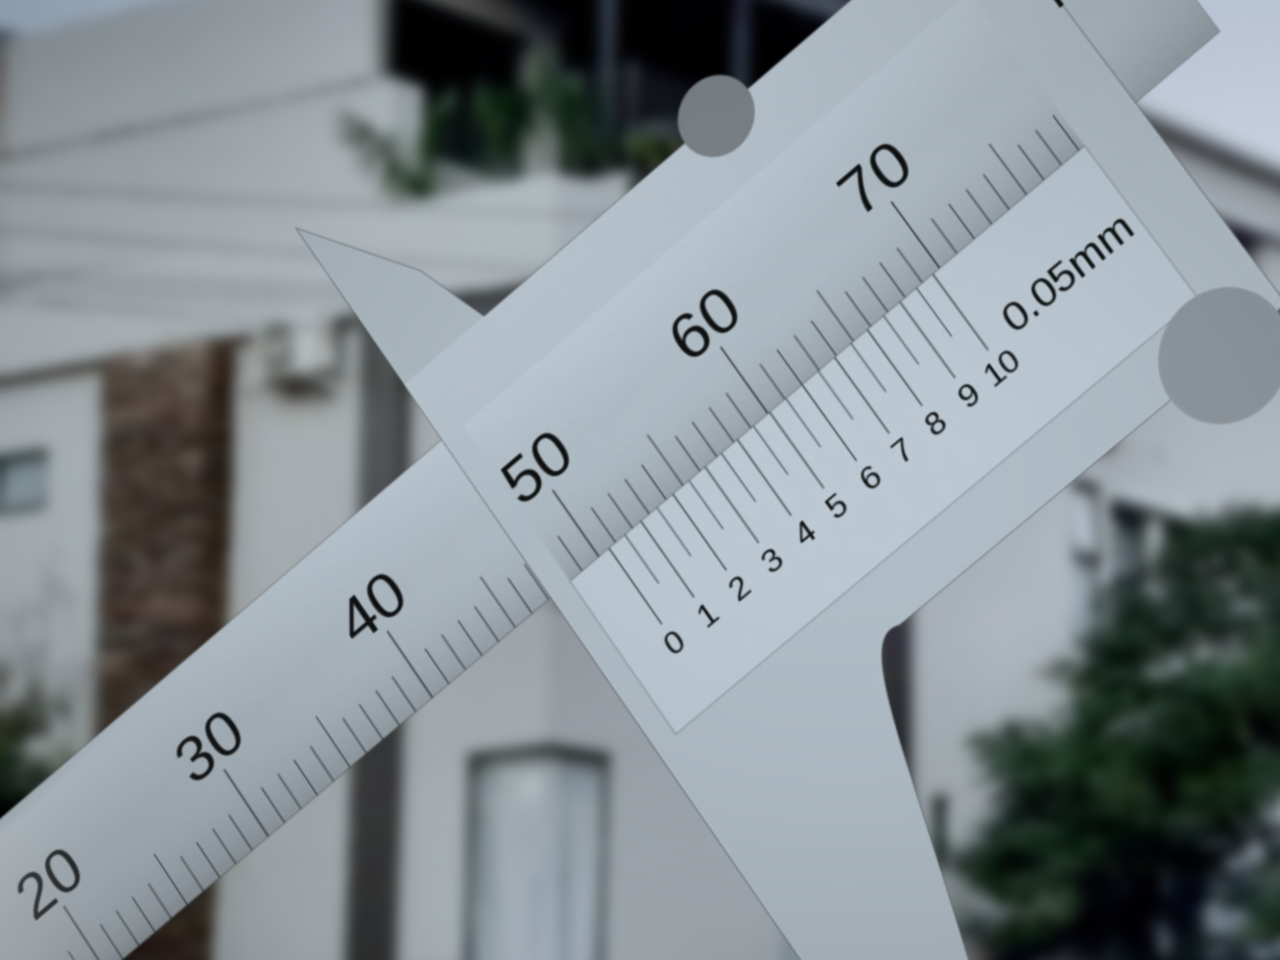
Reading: 50.6,mm
